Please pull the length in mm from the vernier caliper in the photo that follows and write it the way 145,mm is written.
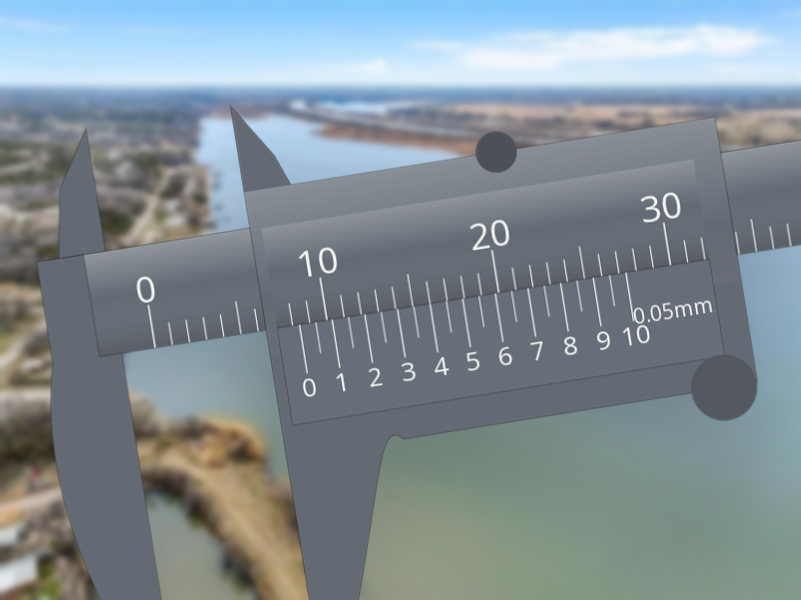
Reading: 8.4,mm
